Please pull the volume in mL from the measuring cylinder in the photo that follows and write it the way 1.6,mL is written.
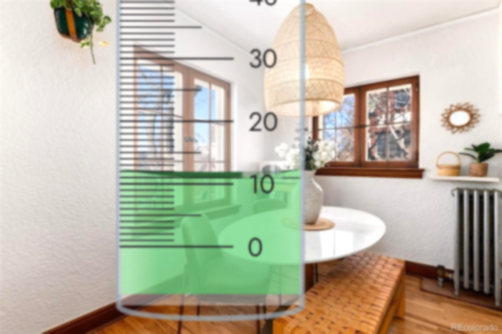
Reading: 11,mL
